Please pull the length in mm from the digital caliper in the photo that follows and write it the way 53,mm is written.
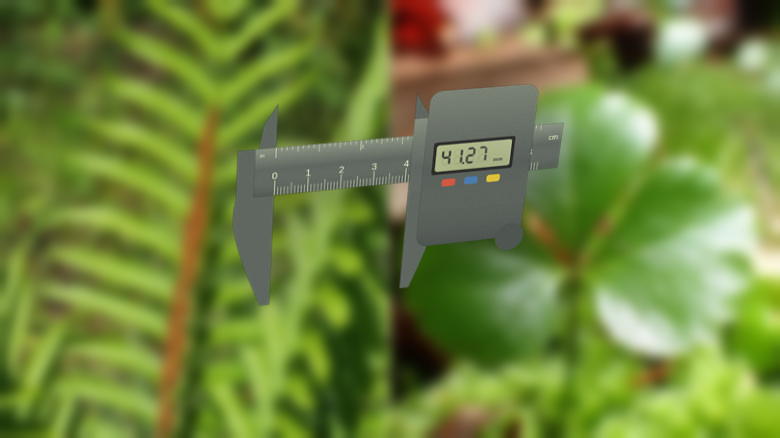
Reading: 41.27,mm
